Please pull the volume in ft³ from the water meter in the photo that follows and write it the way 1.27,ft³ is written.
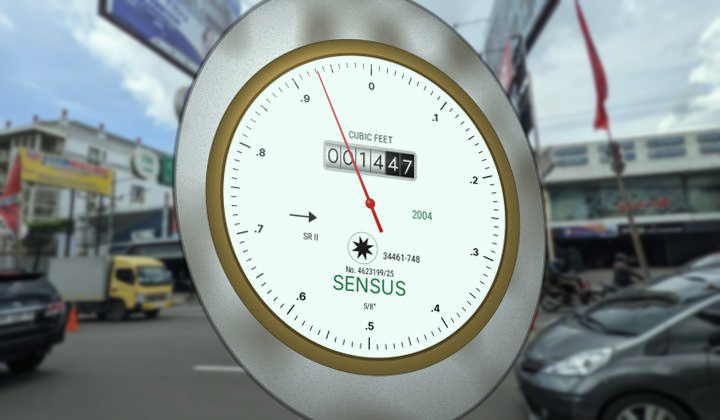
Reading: 1446.93,ft³
